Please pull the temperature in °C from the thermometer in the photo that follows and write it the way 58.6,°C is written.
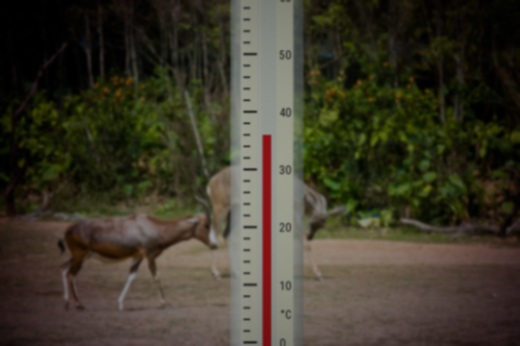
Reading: 36,°C
